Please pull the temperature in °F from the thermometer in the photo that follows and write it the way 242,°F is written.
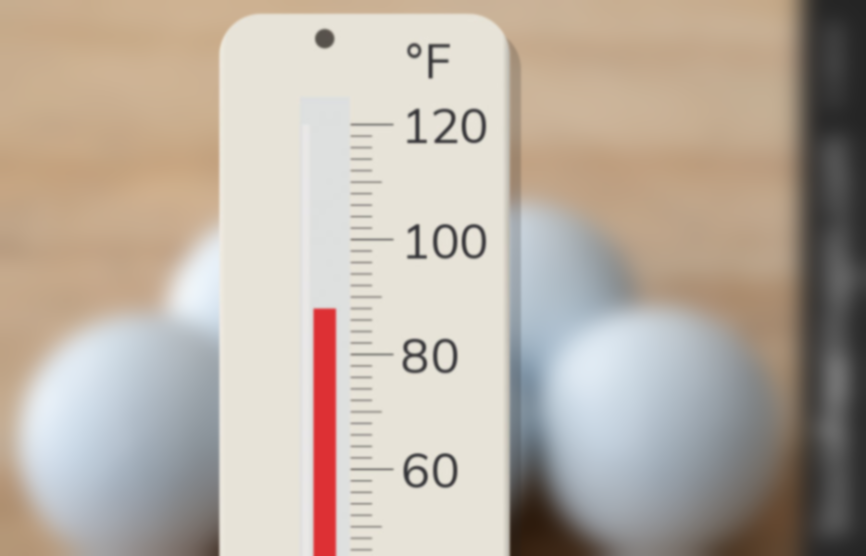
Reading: 88,°F
